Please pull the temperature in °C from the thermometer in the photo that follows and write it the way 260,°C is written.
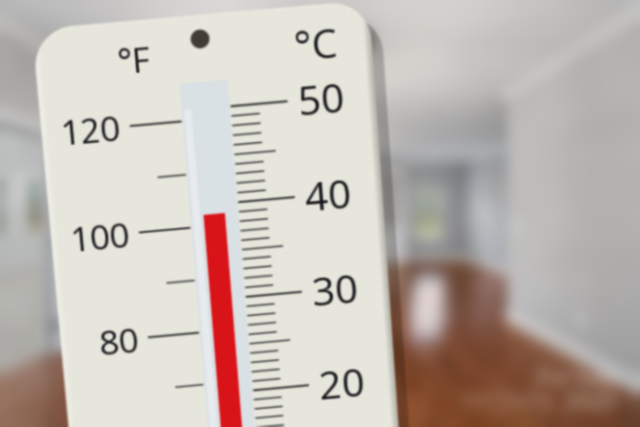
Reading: 39,°C
